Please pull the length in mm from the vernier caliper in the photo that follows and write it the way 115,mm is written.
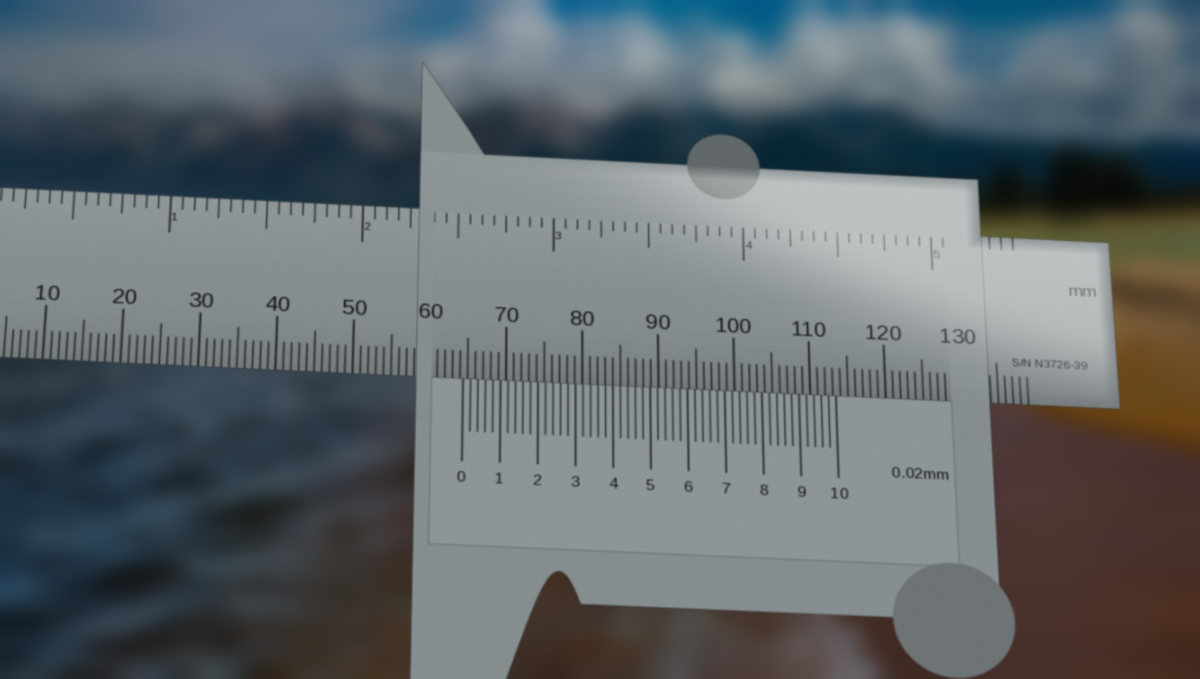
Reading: 64.4,mm
